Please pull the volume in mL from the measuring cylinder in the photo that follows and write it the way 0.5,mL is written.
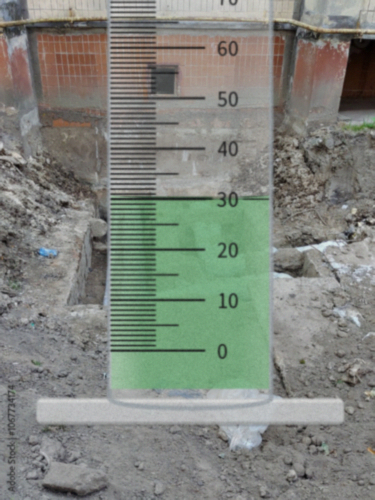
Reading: 30,mL
